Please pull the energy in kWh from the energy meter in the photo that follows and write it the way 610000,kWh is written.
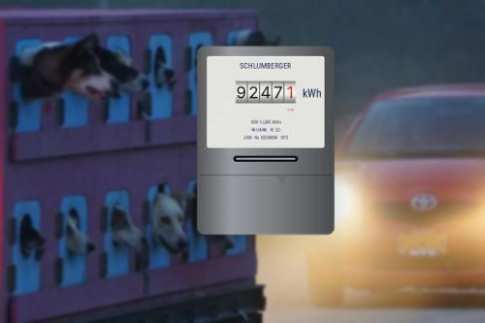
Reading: 9247.1,kWh
